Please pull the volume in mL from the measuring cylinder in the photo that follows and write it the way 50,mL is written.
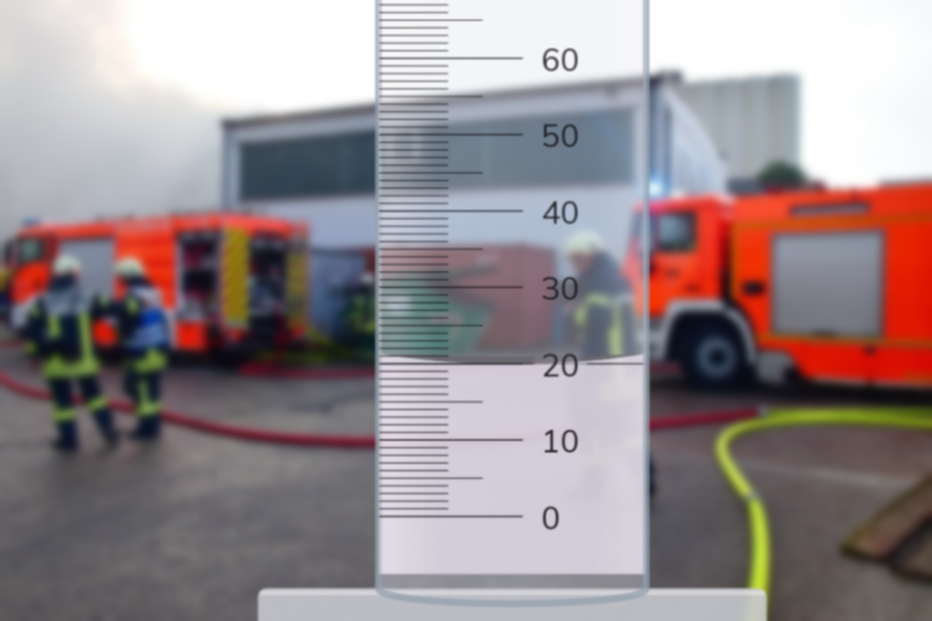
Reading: 20,mL
